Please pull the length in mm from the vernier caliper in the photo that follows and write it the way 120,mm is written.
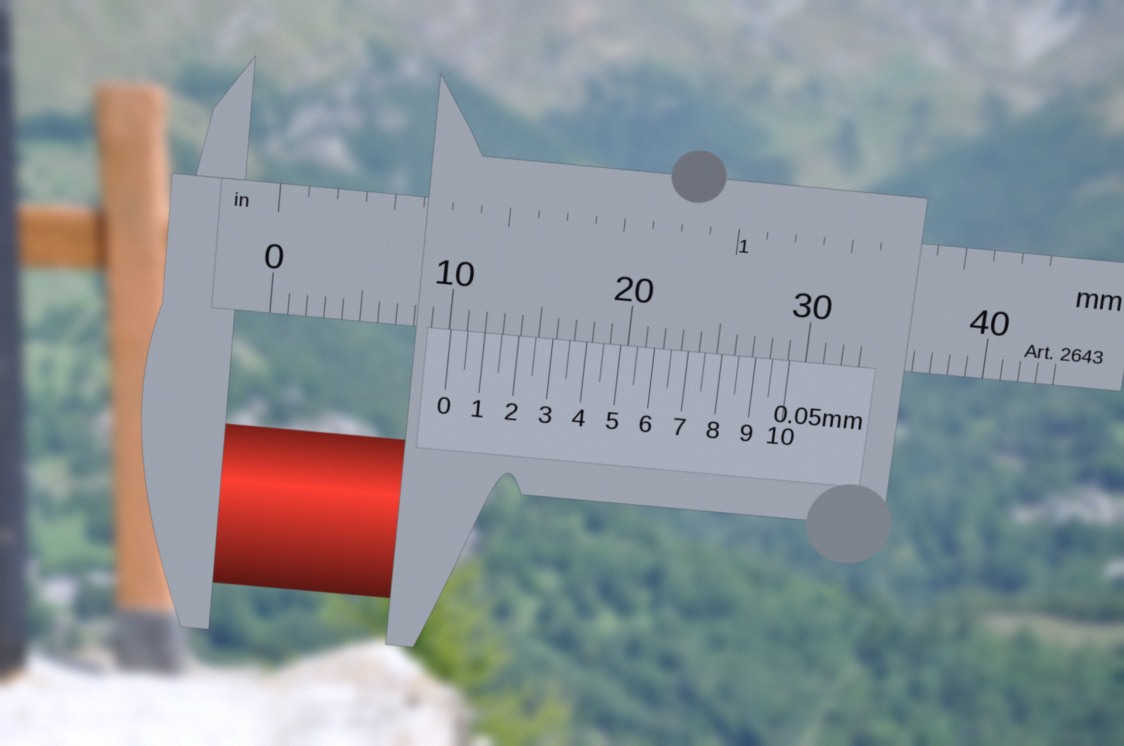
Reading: 10.1,mm
